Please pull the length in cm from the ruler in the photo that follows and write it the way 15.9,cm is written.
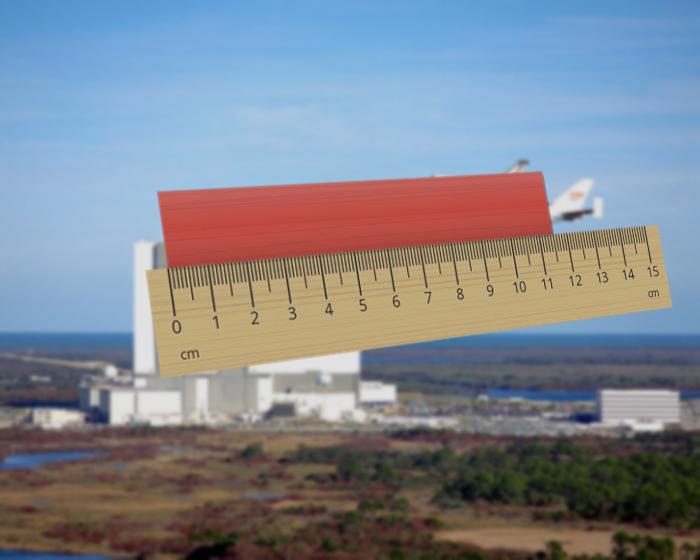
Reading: 11.5,cm
